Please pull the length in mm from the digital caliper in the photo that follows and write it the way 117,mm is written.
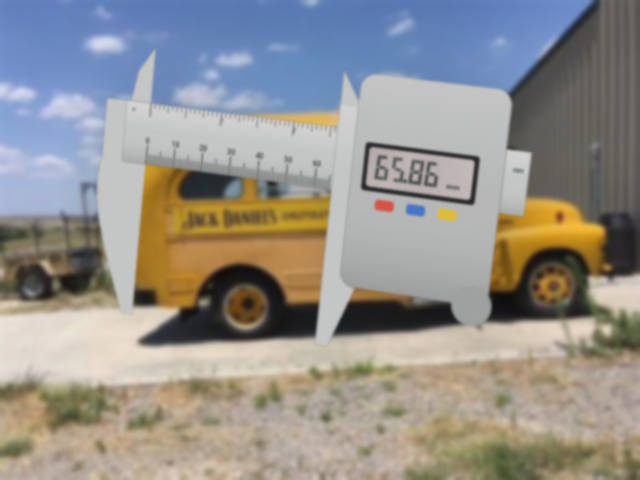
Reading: 65.86,mm
